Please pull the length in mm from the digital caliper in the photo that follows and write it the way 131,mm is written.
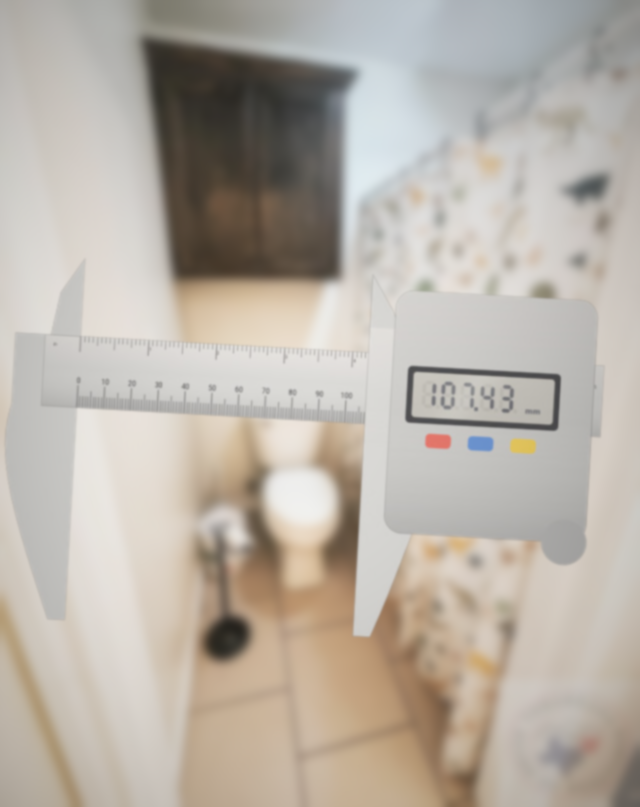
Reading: 107.43,mm
